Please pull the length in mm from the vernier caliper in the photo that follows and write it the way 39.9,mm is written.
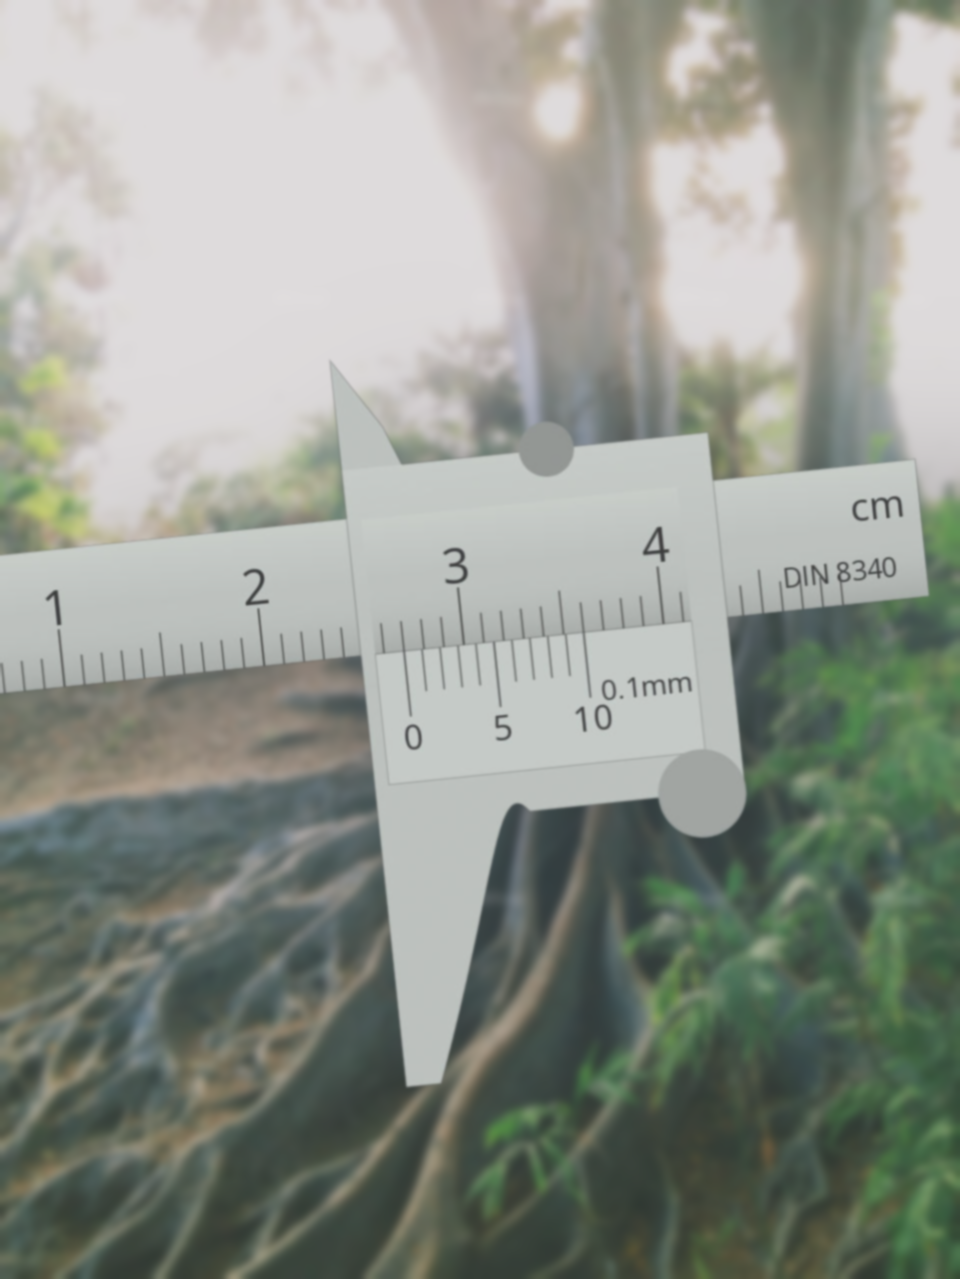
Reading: 27.0,mm
